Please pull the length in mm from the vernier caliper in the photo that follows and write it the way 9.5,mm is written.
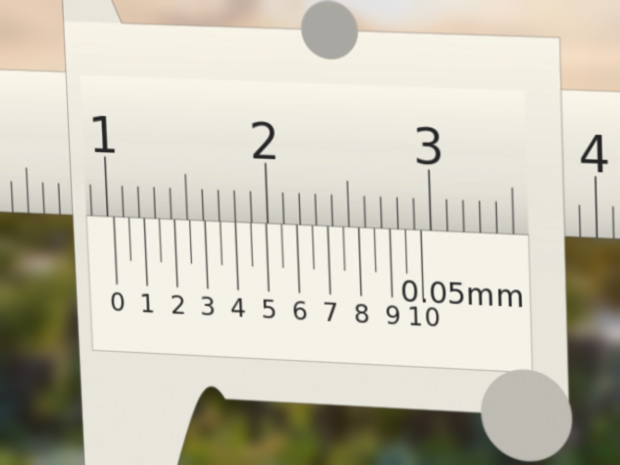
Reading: 10.4,mm
